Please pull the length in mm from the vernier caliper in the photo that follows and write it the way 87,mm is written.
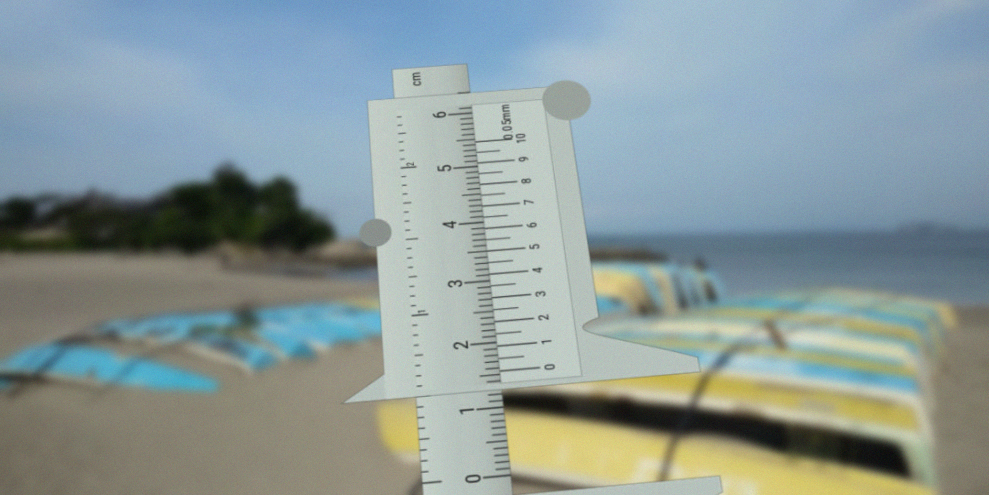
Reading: 15.5,mm
